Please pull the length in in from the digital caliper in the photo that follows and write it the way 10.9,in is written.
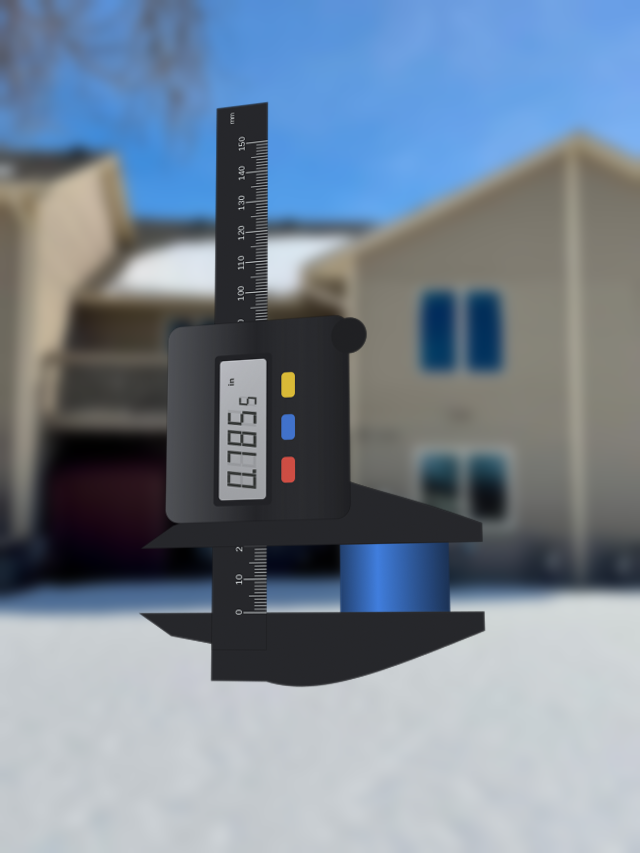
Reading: 0.7855,in
